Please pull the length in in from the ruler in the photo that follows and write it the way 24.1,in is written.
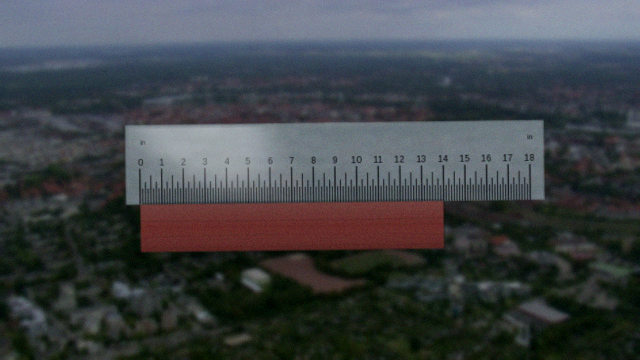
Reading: 14,in
